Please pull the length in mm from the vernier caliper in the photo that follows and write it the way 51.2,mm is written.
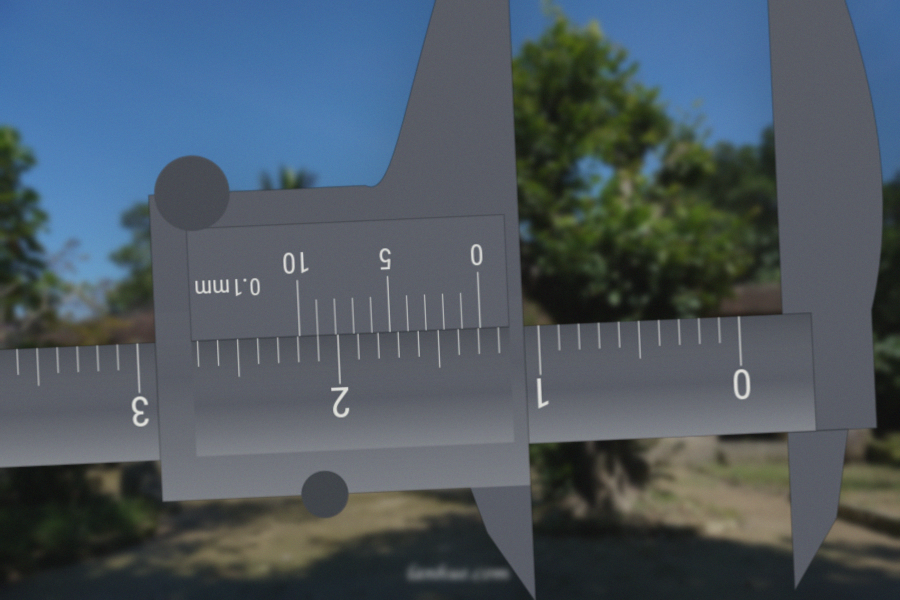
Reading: 12.9,mm
